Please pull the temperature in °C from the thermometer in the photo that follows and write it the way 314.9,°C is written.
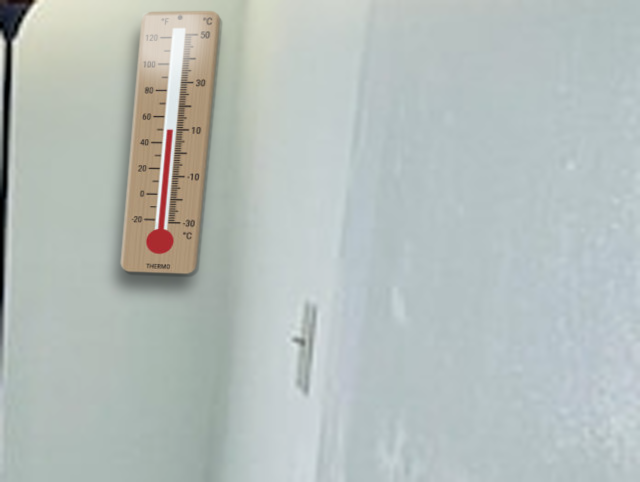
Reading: 10,°C
